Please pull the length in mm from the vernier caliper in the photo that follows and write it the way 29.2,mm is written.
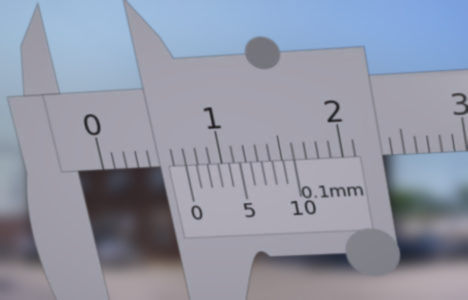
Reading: 7.0,mm
